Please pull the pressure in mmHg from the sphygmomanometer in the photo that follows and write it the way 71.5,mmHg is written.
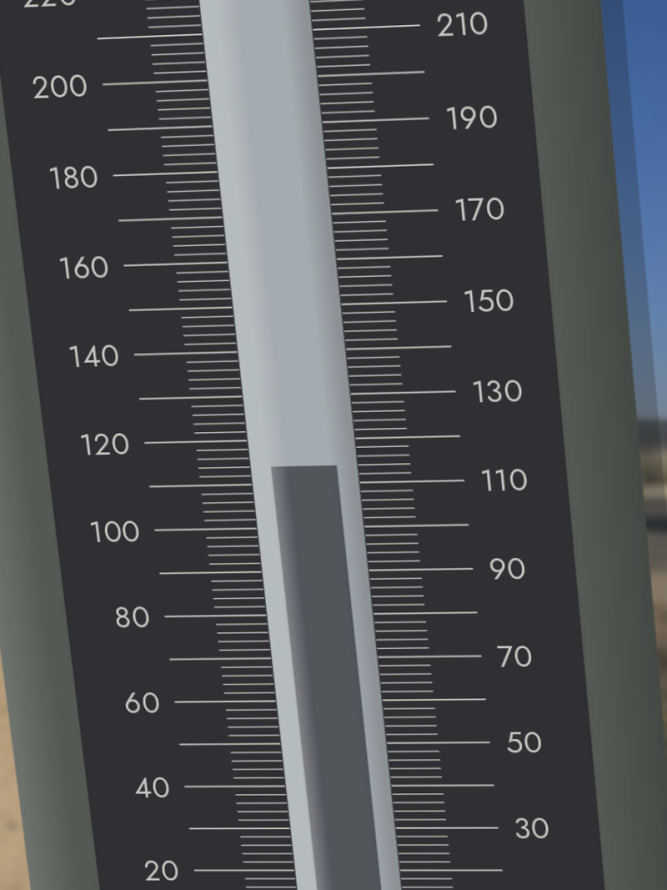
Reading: 114,mmHg
